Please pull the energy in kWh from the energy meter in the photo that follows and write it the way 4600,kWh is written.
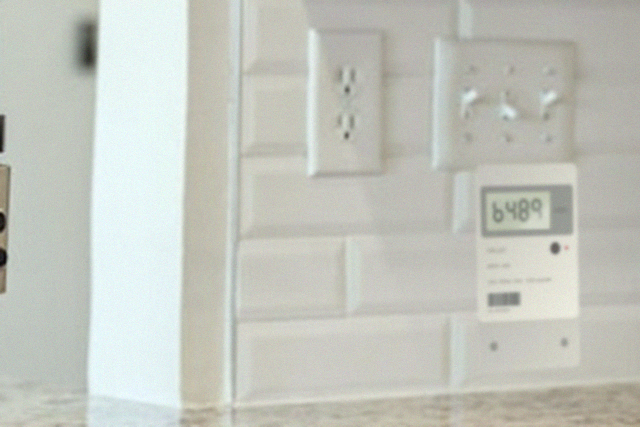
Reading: 6489,kWh
